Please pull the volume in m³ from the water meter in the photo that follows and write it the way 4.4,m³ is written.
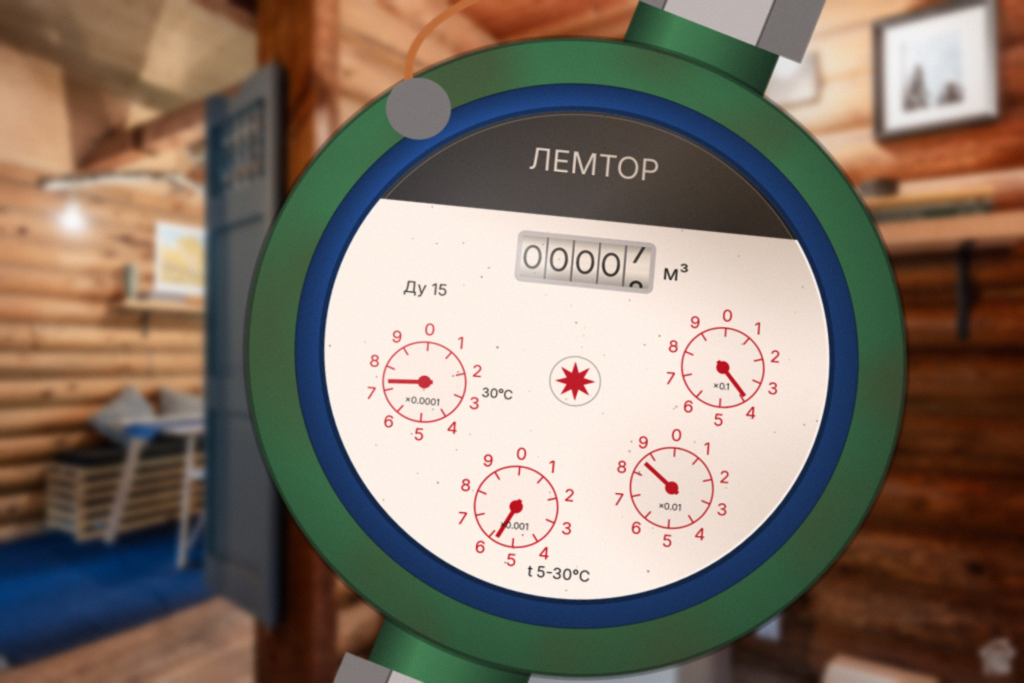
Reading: 7.3857,m³
